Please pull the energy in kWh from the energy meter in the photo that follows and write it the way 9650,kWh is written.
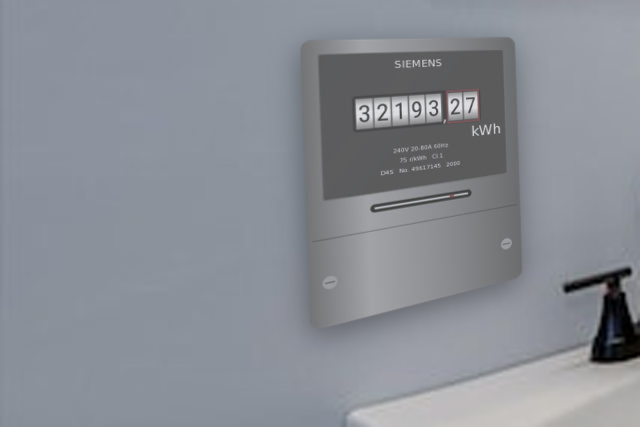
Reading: 32193.27,kWh
